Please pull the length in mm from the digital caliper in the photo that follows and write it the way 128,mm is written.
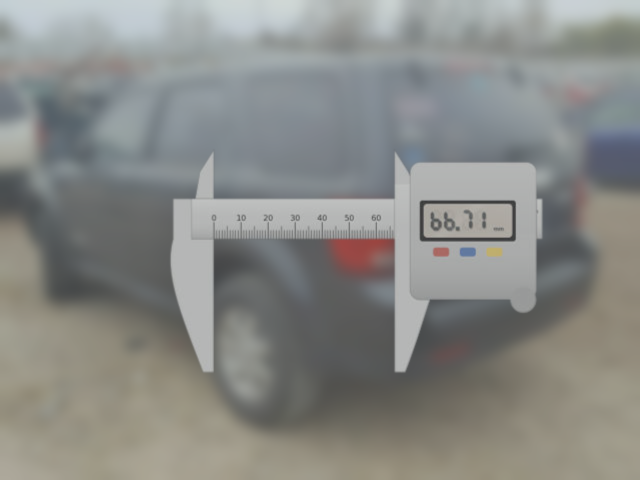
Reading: 66.71,mm
